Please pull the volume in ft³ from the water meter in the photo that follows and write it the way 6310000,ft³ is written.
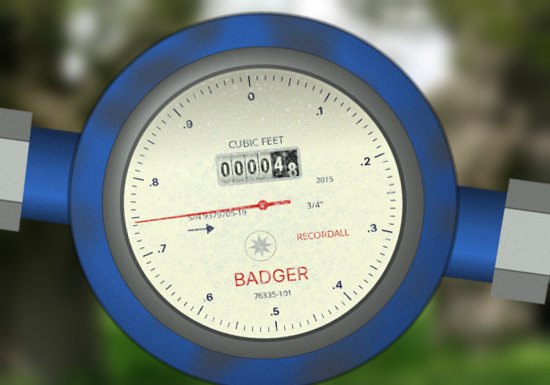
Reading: 47.74,ft³
